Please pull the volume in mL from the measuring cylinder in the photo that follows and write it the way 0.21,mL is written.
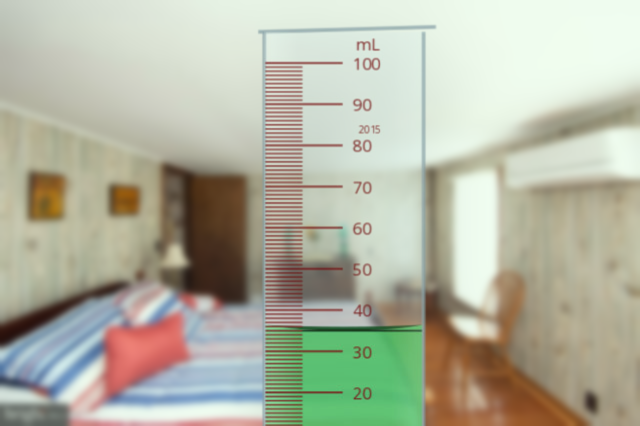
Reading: 35,mL
